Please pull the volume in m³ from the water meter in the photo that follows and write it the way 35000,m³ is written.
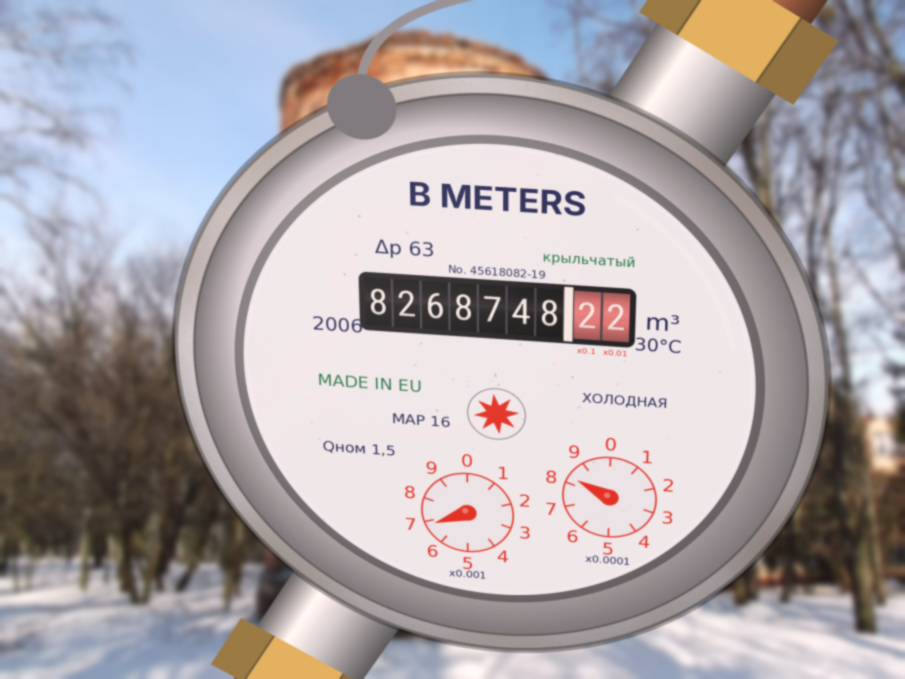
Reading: 8268748.2268,m³
